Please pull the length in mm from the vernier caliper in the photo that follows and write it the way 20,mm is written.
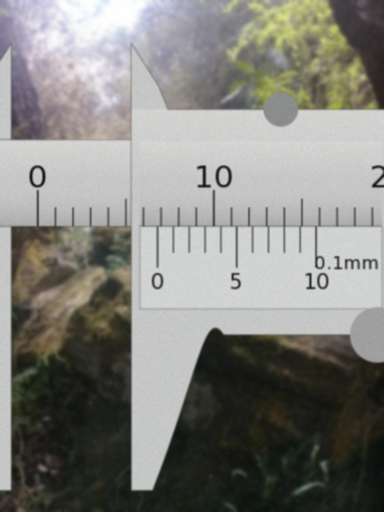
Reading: 6.8,mm
